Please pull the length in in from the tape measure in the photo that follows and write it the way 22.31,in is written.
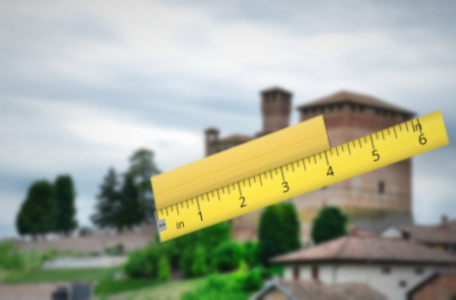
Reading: 4.125,in
